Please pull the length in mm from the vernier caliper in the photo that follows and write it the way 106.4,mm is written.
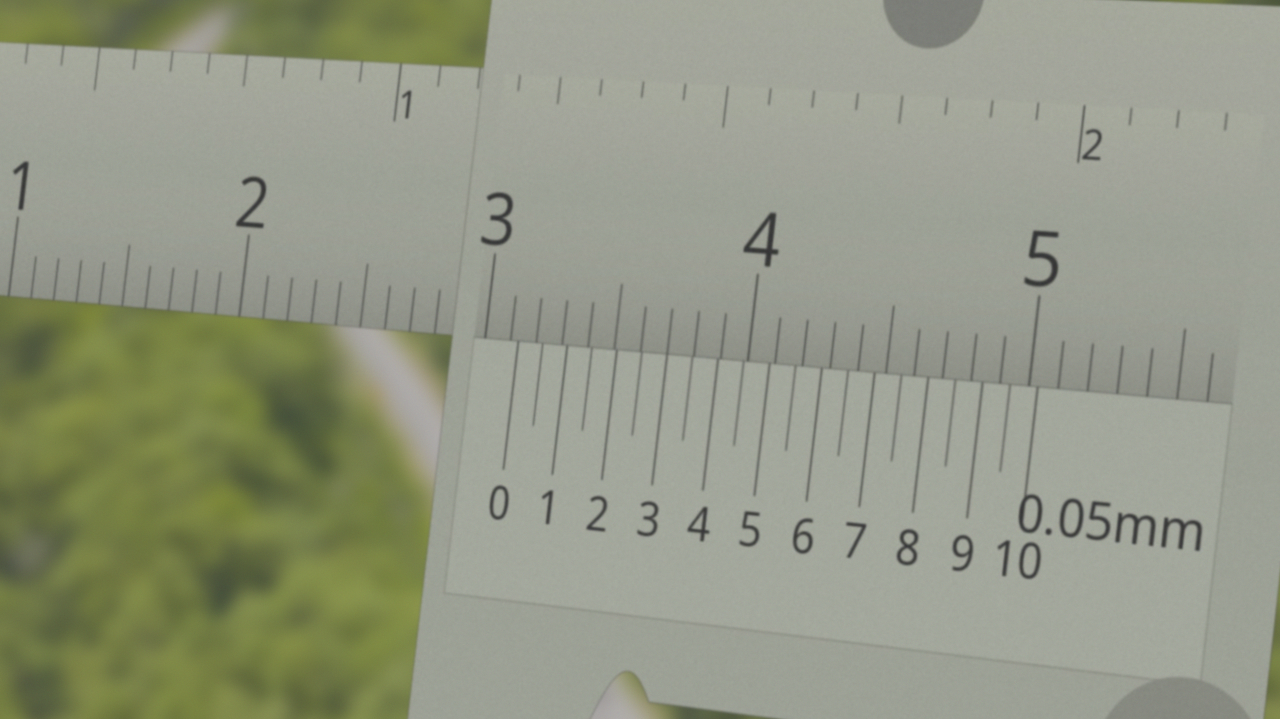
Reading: 31.3,mm
